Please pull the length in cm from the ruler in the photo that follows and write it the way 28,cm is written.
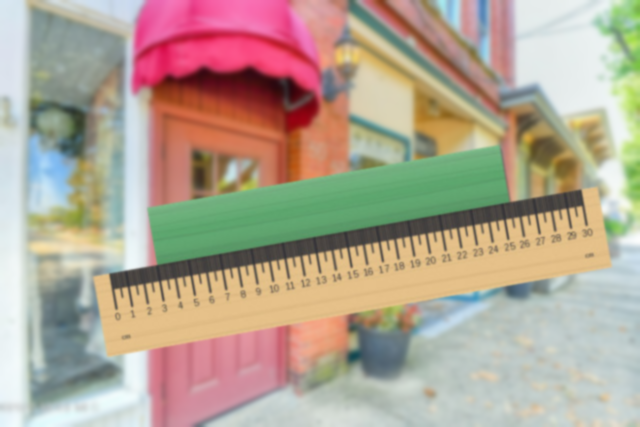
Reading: 22.5,cm
